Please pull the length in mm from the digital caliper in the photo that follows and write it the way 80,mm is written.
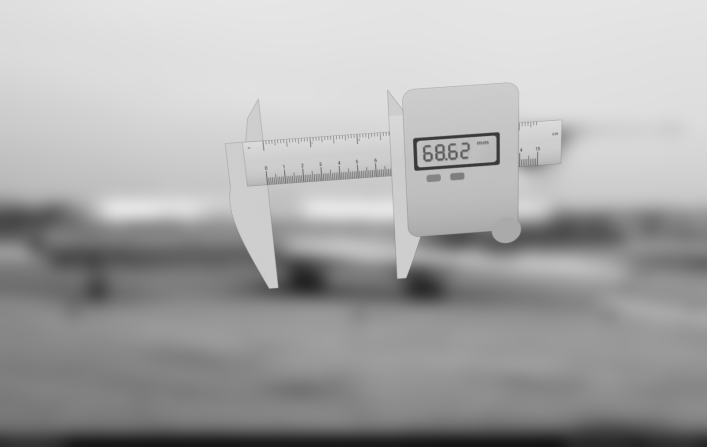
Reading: 68.62,mm
